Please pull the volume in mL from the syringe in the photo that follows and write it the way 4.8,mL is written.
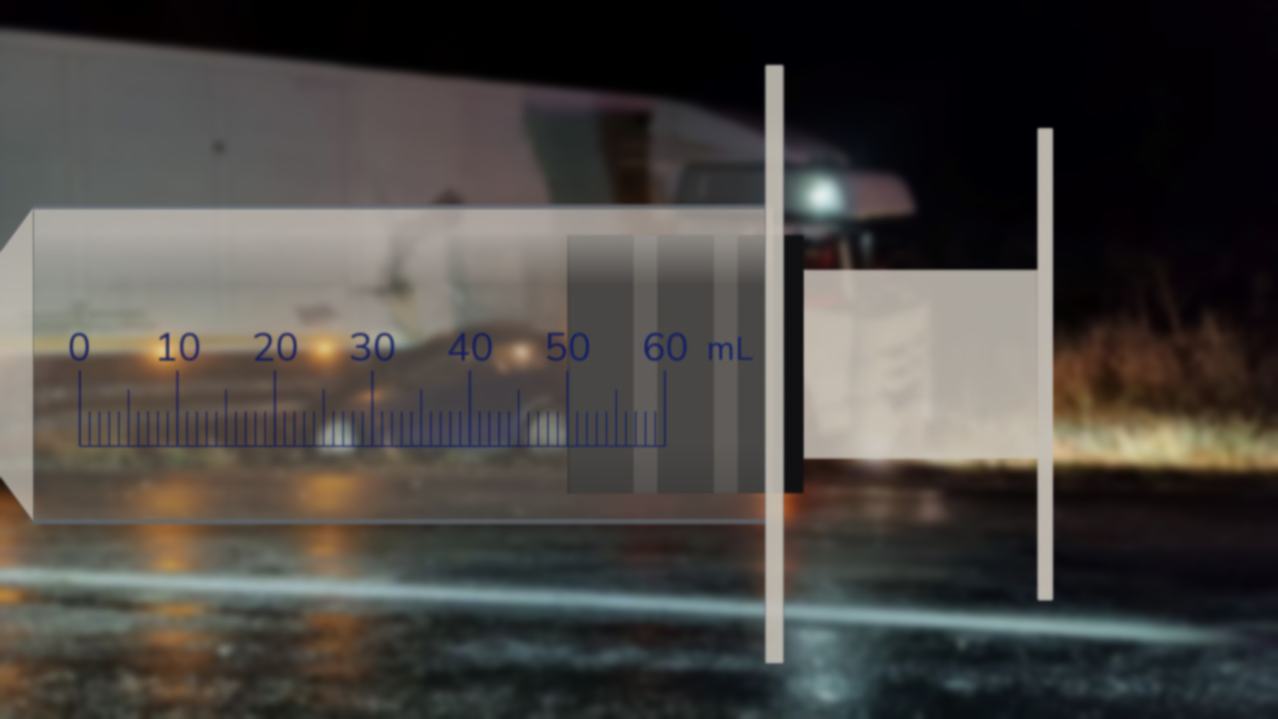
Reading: 50,mL
